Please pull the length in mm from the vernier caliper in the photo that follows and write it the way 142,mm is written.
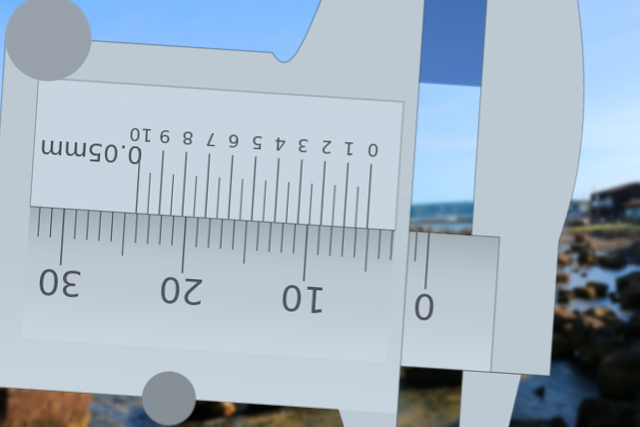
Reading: 5.1,mm
